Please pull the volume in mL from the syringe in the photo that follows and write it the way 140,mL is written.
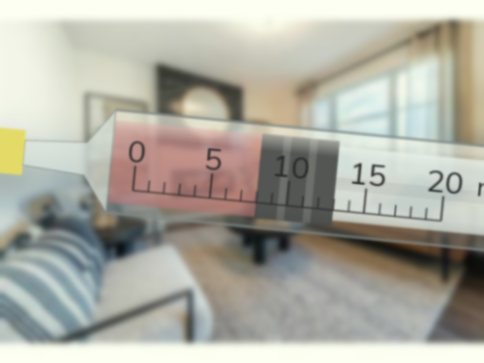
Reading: 8,mL
